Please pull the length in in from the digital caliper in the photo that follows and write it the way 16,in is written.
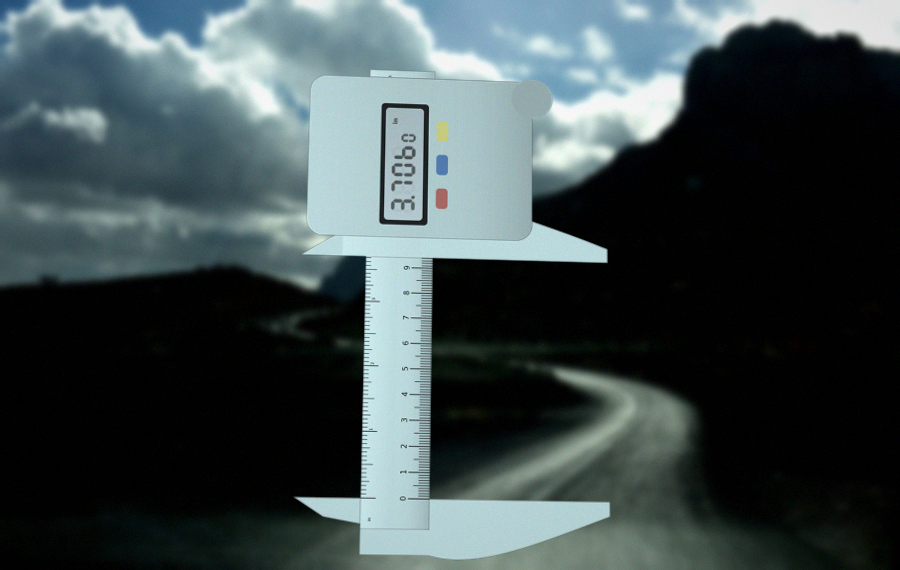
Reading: 3.7060,in
